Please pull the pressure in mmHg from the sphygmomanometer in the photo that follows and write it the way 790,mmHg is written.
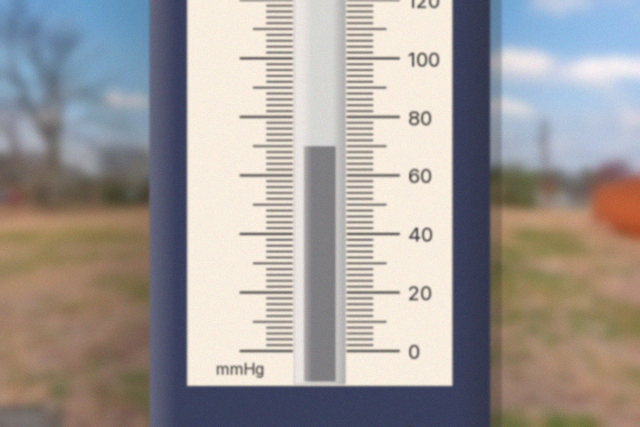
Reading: 70,mmHg
